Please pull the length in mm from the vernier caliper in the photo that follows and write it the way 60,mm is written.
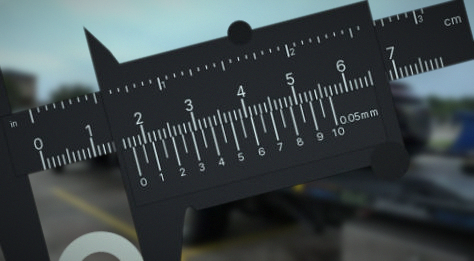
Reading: 17.5,mm
